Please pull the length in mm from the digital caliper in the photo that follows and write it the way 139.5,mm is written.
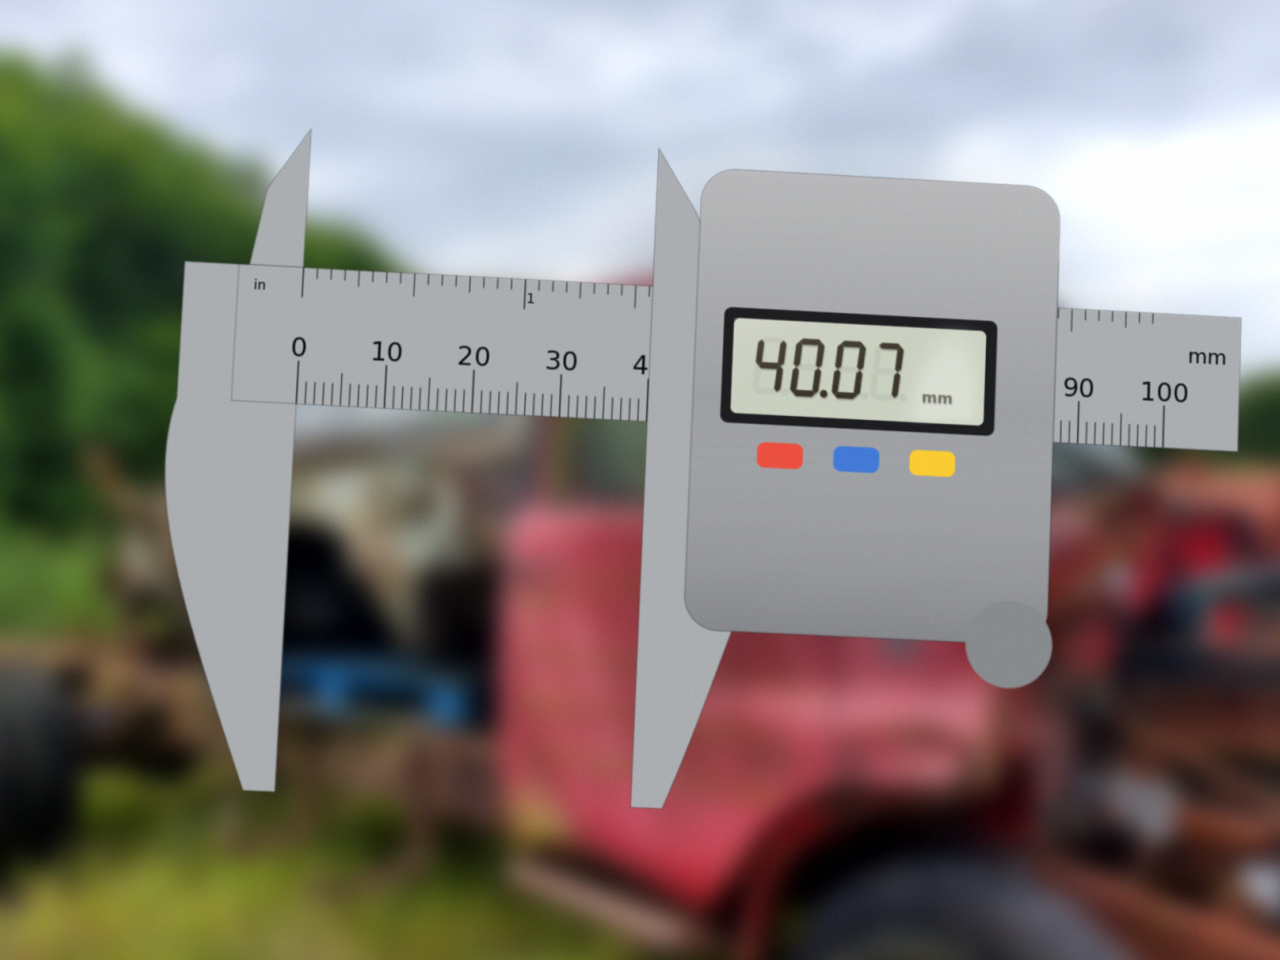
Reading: 40.07,mm
